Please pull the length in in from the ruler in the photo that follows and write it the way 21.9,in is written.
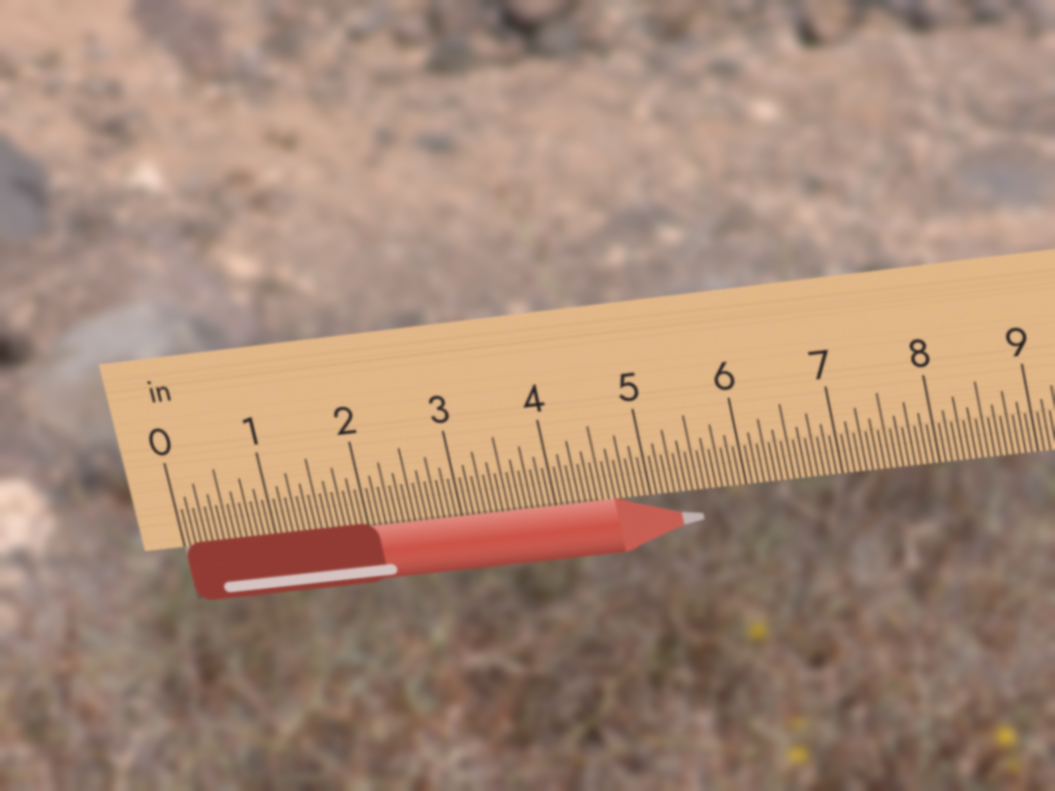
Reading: 5.5,in
